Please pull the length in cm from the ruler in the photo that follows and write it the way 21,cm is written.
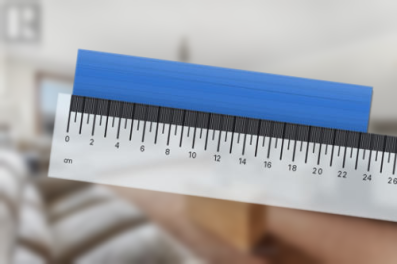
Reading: 23.5,cm
